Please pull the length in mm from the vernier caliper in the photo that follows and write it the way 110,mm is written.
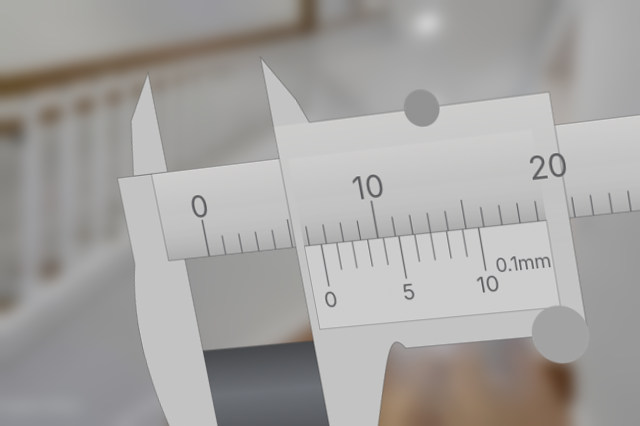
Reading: 6.7,mm
